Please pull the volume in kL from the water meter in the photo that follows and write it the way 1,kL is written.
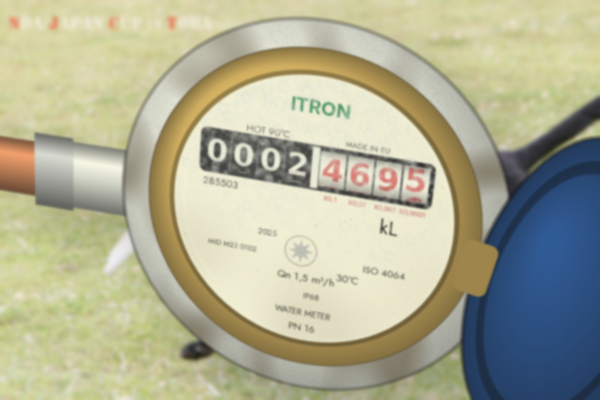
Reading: 2.4695,kL
